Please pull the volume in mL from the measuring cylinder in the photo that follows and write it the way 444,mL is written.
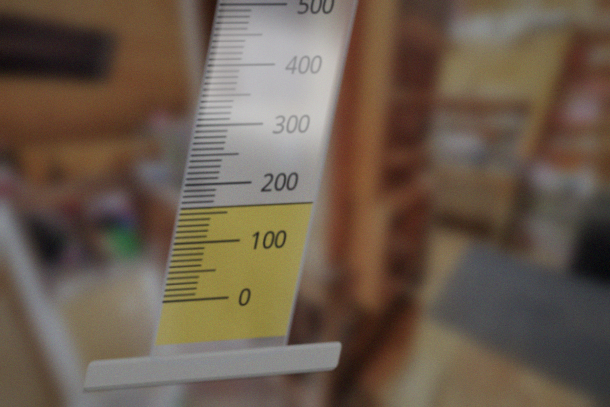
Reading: 160,mL
